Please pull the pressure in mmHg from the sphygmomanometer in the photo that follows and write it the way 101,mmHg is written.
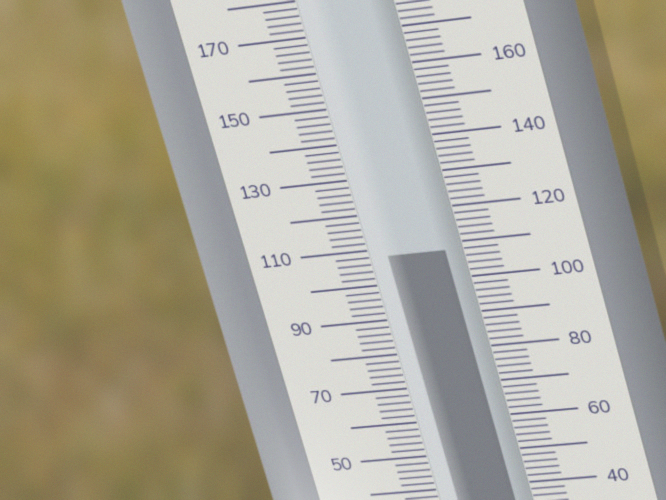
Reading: 108,mmHg
